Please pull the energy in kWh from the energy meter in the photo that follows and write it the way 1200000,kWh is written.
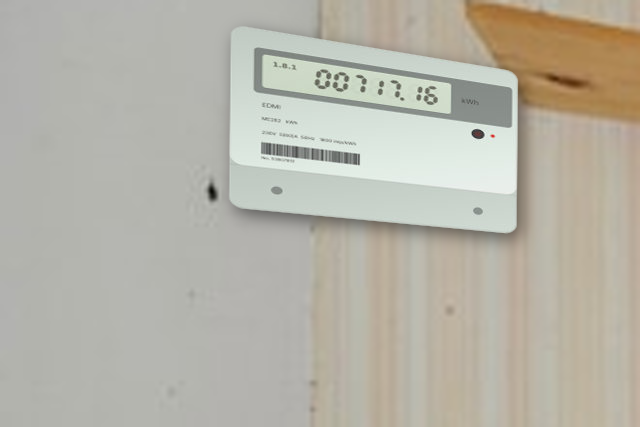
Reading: 717.16,kWh
